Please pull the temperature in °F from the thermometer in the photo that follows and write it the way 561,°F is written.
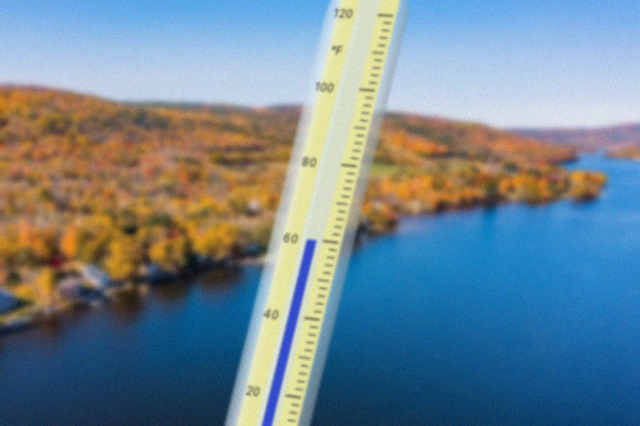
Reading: 60,°F
